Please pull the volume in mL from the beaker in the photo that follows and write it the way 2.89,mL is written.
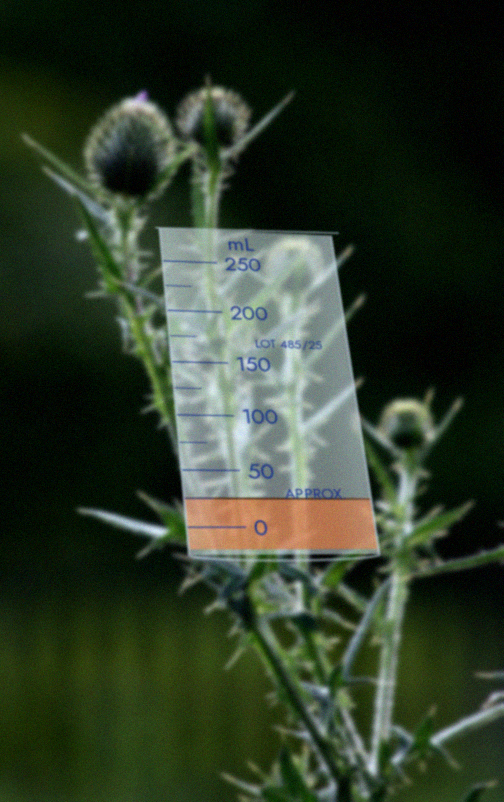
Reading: 25,mL
